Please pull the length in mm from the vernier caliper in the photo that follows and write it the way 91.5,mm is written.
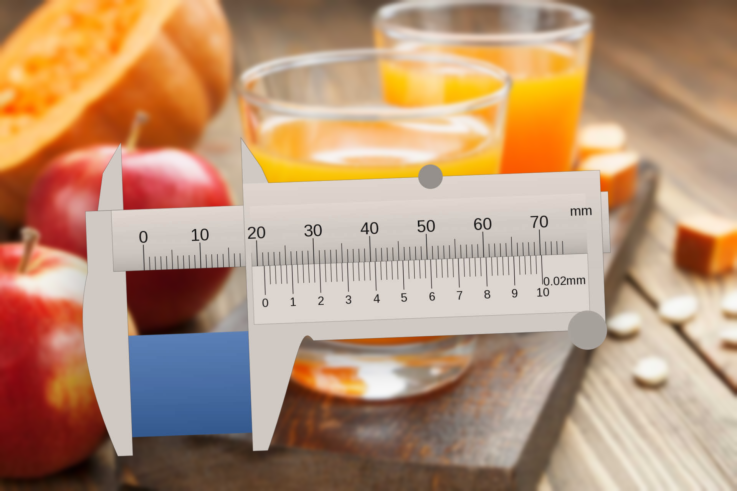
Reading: 21.2,mm
